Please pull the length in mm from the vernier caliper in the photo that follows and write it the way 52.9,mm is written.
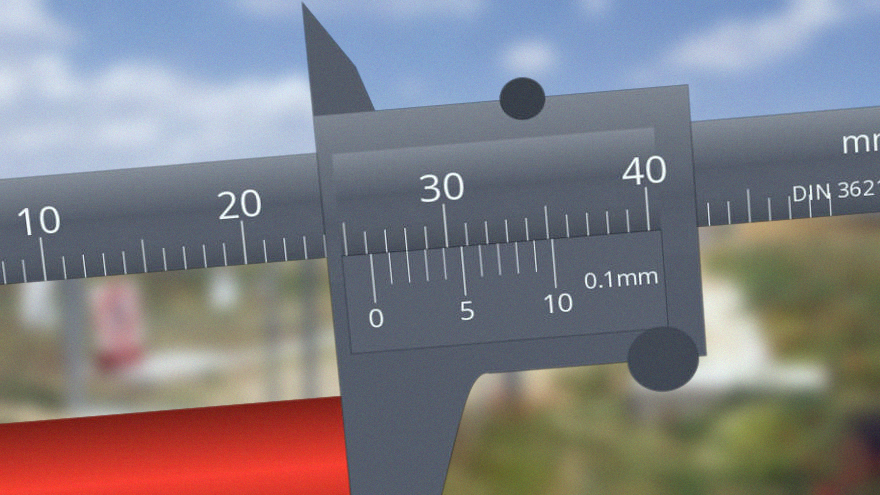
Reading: 26.2,mm
